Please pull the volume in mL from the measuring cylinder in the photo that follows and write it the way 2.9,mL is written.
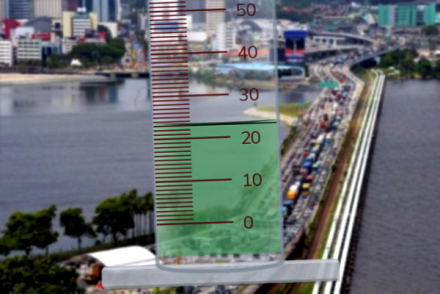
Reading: 23,mL
